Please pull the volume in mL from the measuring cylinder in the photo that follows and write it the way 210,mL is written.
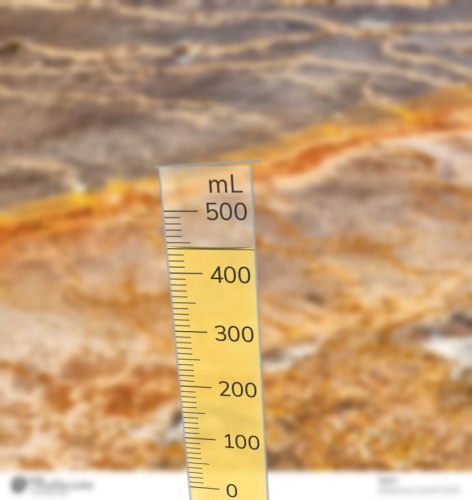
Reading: 440,mL
